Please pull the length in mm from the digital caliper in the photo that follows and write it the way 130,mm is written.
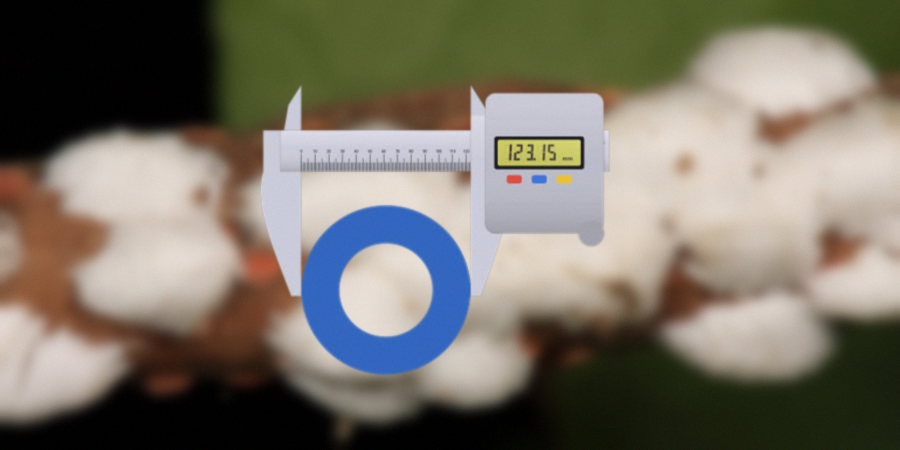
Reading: 123.15,mm
